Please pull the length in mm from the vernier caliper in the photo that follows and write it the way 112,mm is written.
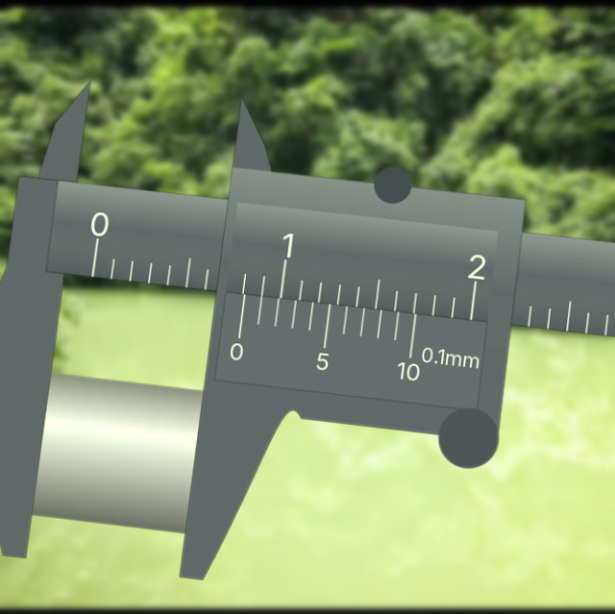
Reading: 8.1,mm
